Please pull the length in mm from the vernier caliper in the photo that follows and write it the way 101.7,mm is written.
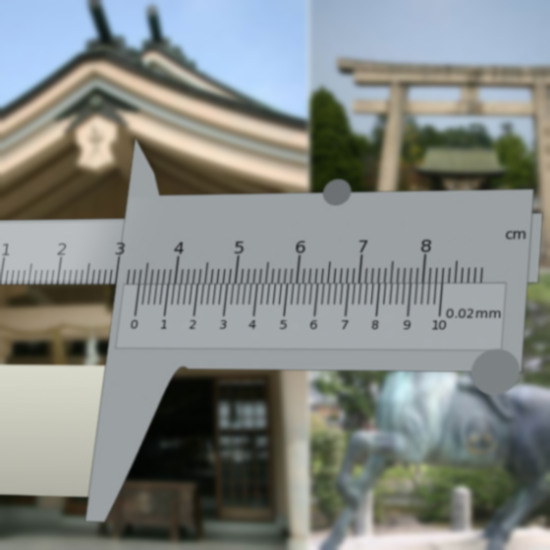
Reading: 34.0,mm
